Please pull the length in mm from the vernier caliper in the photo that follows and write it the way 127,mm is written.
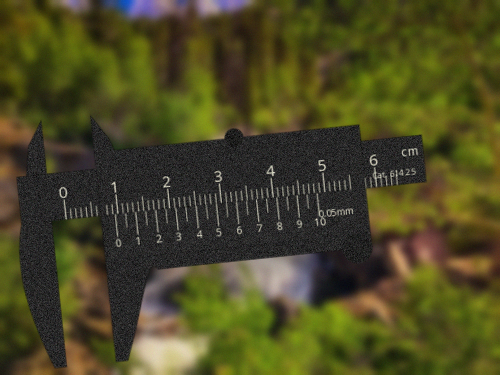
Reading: 9.5,mm
